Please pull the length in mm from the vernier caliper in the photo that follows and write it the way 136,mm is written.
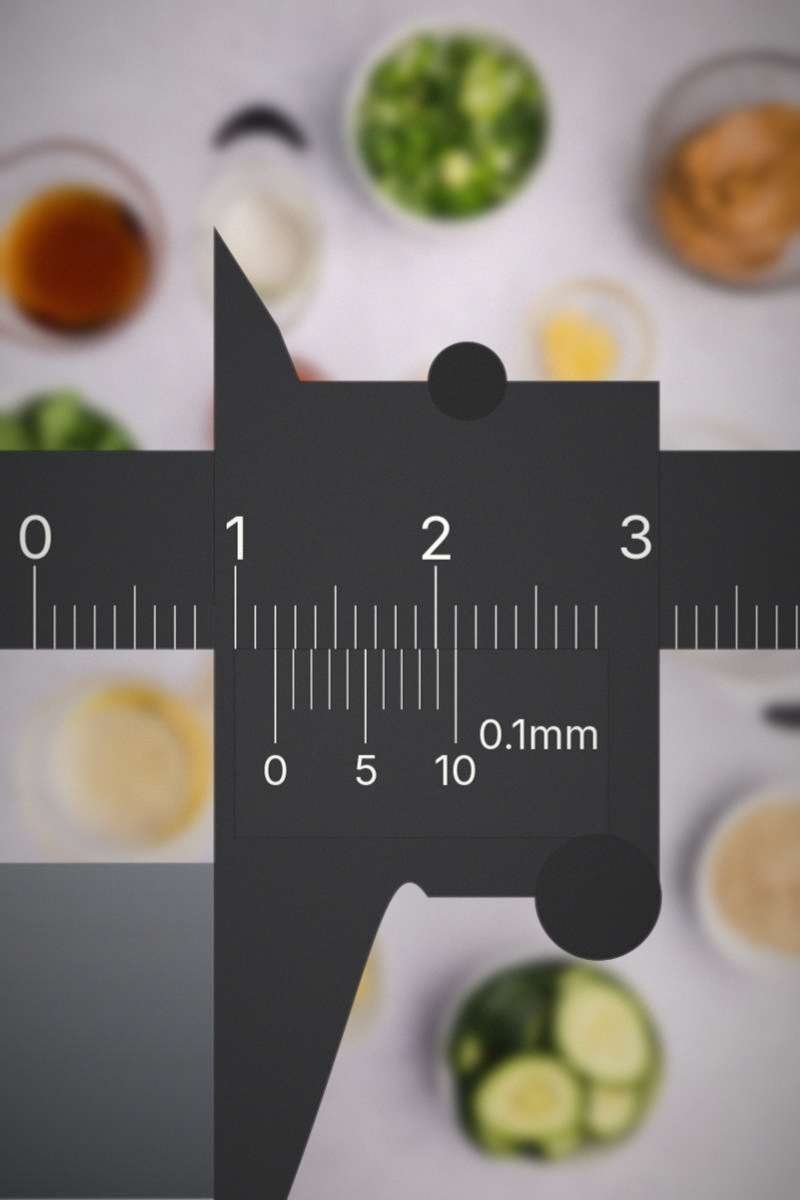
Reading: 12.0,mm
